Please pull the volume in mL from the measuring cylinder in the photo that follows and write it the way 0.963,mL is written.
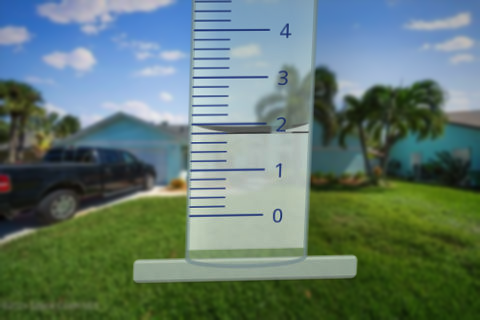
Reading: 1.8,mL
